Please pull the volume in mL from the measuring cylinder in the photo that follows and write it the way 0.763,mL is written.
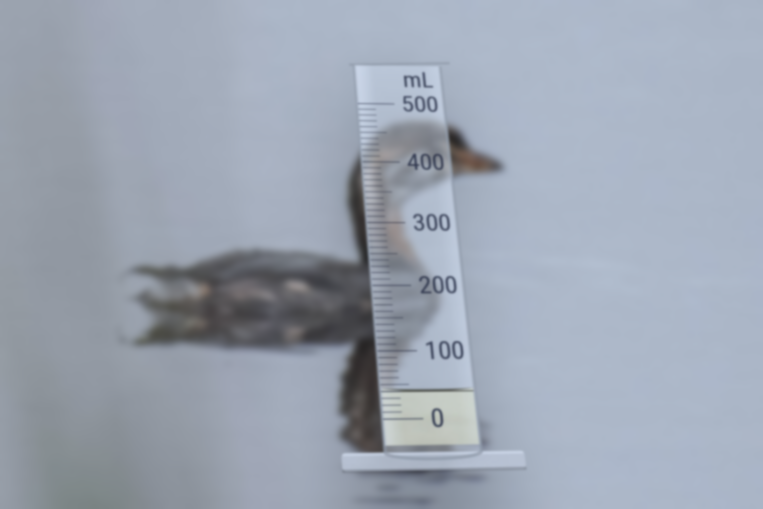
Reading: 40,mL
